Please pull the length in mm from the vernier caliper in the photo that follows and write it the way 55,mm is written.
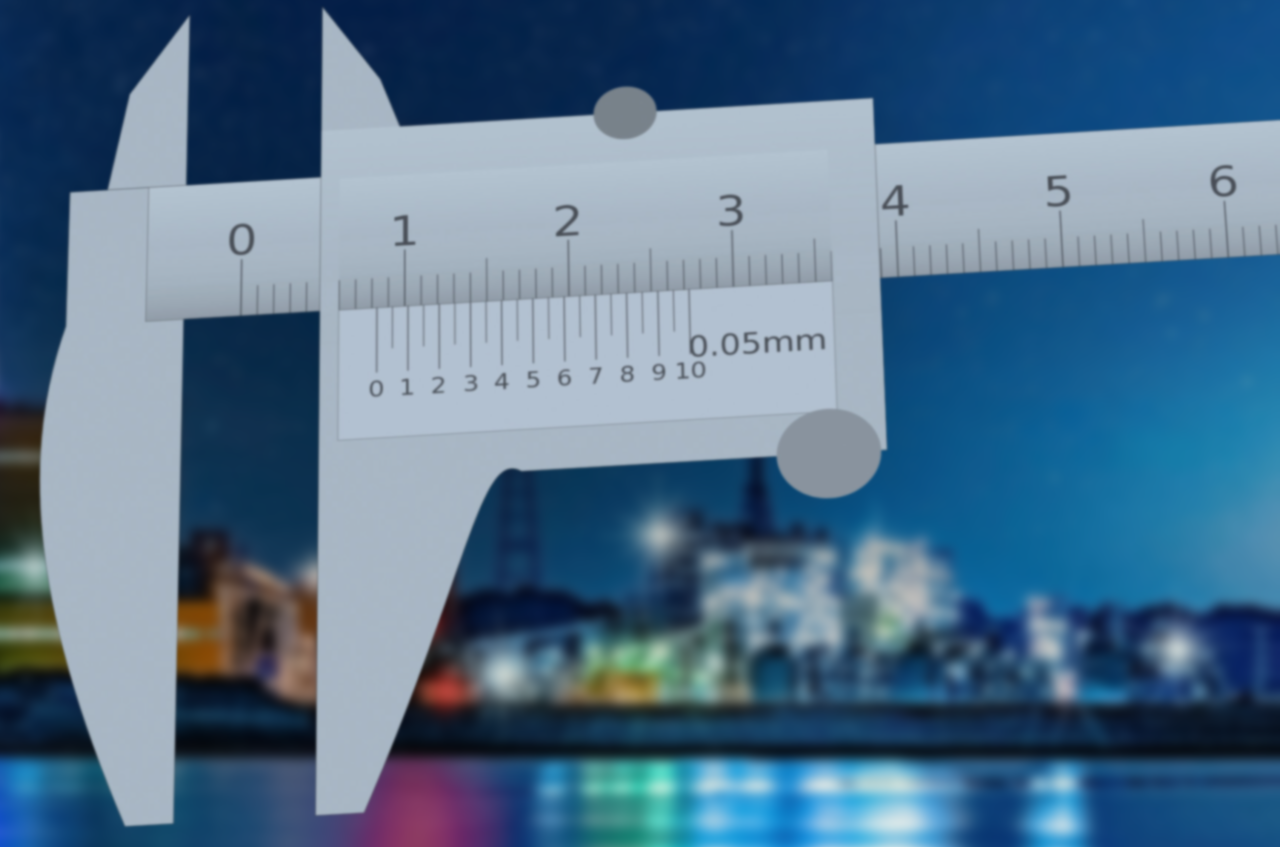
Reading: 8.3,mm
